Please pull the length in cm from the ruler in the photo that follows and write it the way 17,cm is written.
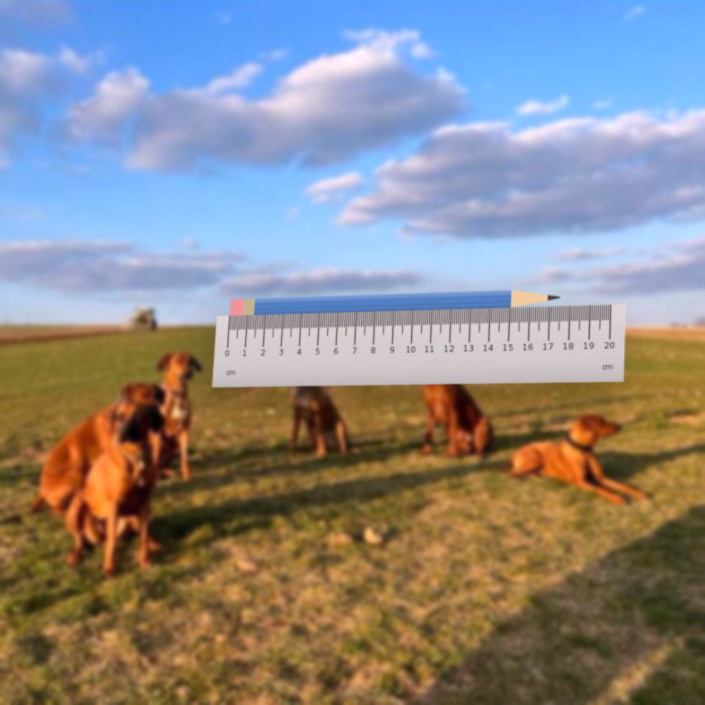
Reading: 17.5,cm
